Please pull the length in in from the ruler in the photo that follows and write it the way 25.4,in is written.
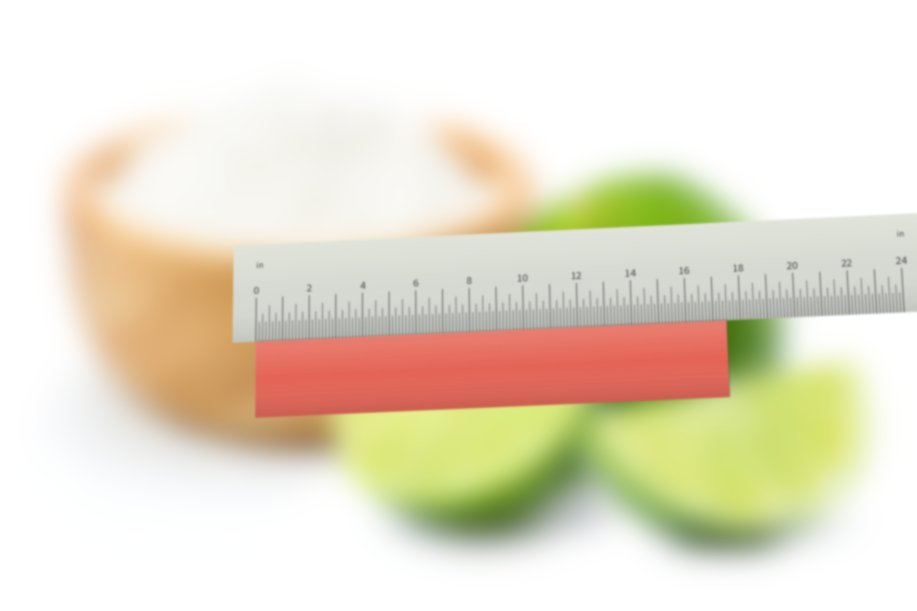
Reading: 17.5,in
